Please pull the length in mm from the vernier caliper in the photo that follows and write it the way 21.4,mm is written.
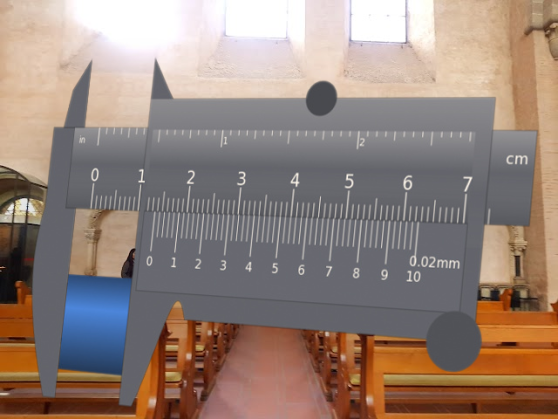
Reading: 13.5,mm
